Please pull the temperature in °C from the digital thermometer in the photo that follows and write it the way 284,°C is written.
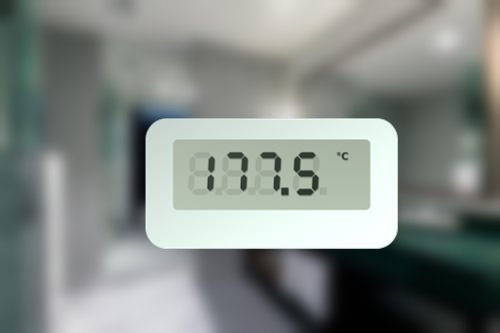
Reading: 177.5,°C
